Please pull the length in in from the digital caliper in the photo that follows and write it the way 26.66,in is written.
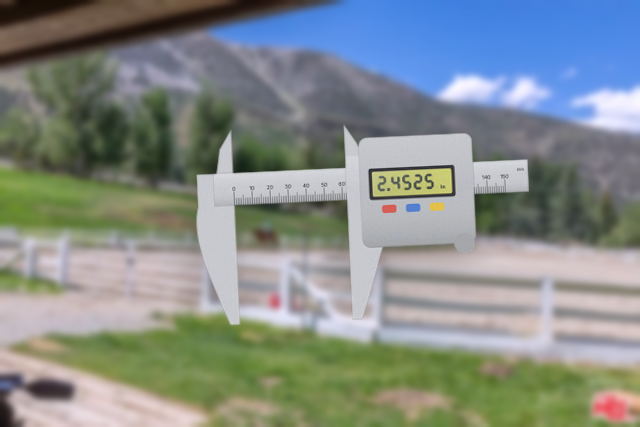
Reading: 2.4525,in
